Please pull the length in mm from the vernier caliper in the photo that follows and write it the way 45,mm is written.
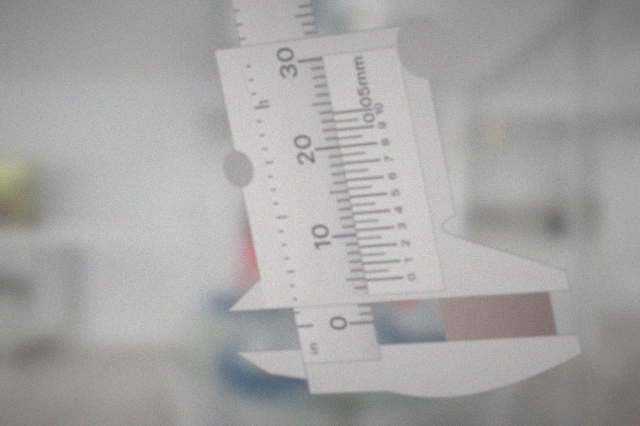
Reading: 4.8,mm
